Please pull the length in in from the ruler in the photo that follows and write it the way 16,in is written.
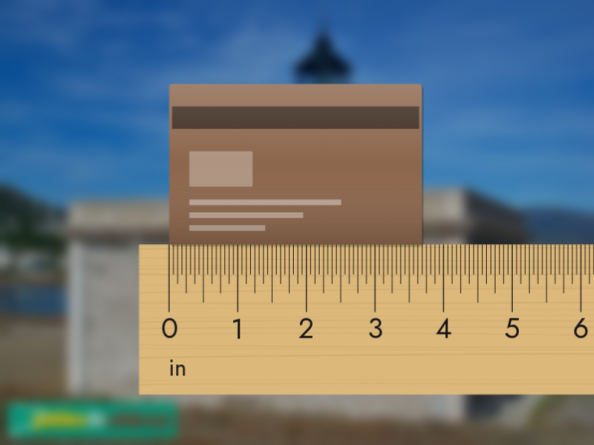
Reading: 3.6875,in
